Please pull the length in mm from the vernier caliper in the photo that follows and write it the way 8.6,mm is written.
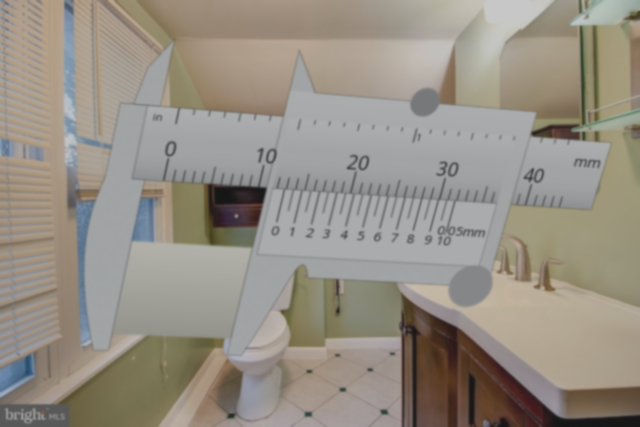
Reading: 12.8,mm
